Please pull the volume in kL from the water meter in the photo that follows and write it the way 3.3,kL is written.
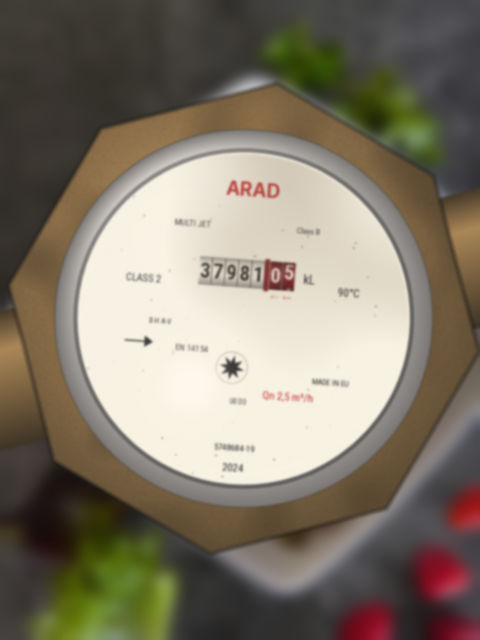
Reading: 37981.05,kL
